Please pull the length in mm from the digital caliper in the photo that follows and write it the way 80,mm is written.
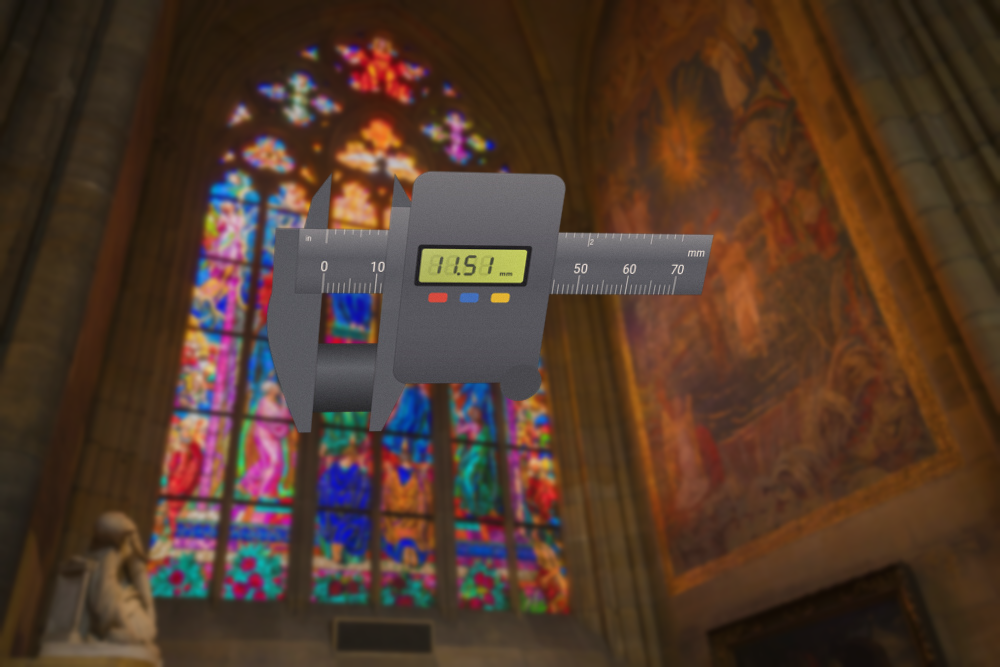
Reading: 11.51,mm
